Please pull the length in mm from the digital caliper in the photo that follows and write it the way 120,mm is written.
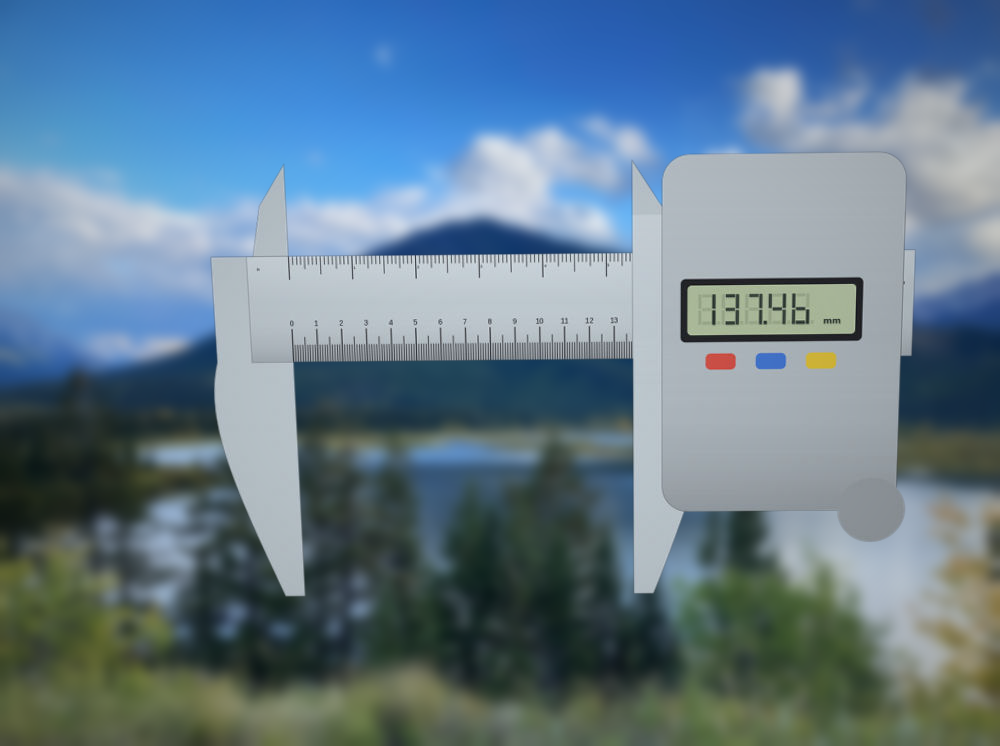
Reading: 137.46,mm
